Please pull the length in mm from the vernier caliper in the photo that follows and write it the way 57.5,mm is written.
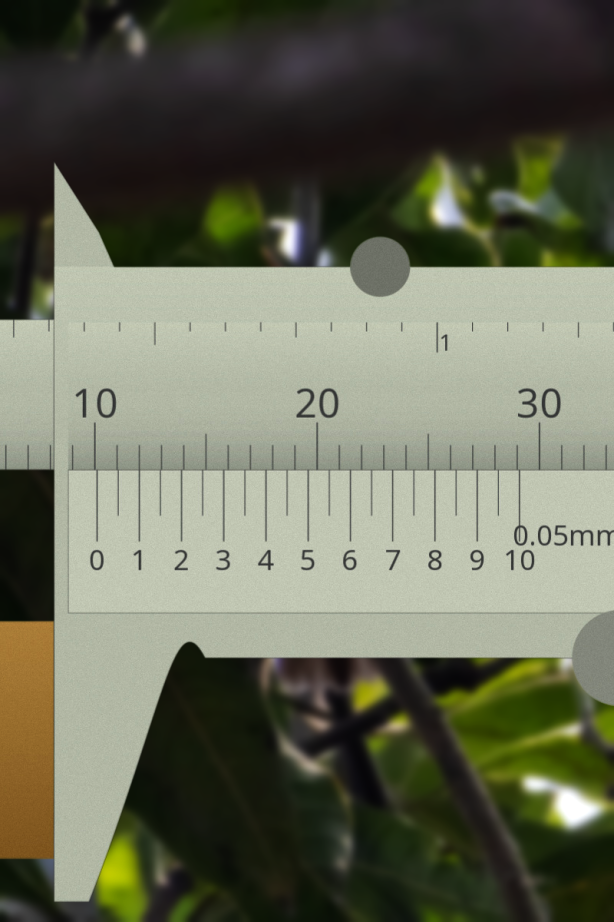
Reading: 10.10,mm
